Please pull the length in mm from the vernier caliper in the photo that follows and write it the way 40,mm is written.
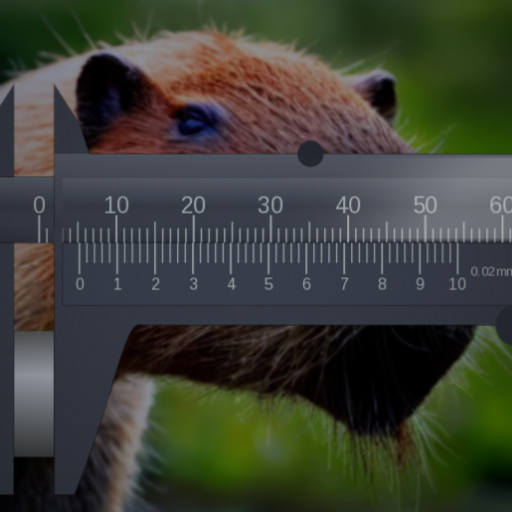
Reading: 5.2,mm
